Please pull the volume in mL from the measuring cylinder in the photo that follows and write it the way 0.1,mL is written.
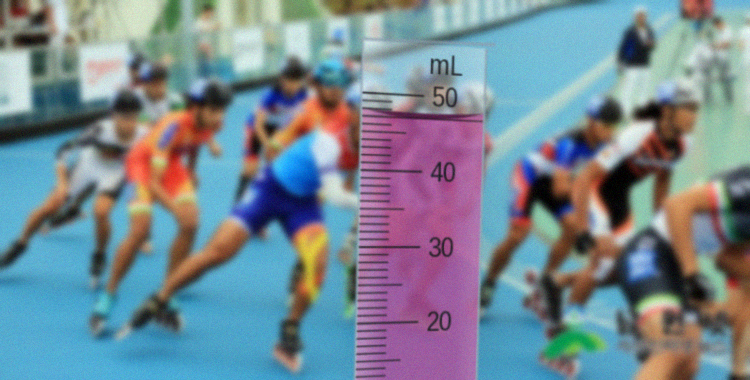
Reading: 47,mL
